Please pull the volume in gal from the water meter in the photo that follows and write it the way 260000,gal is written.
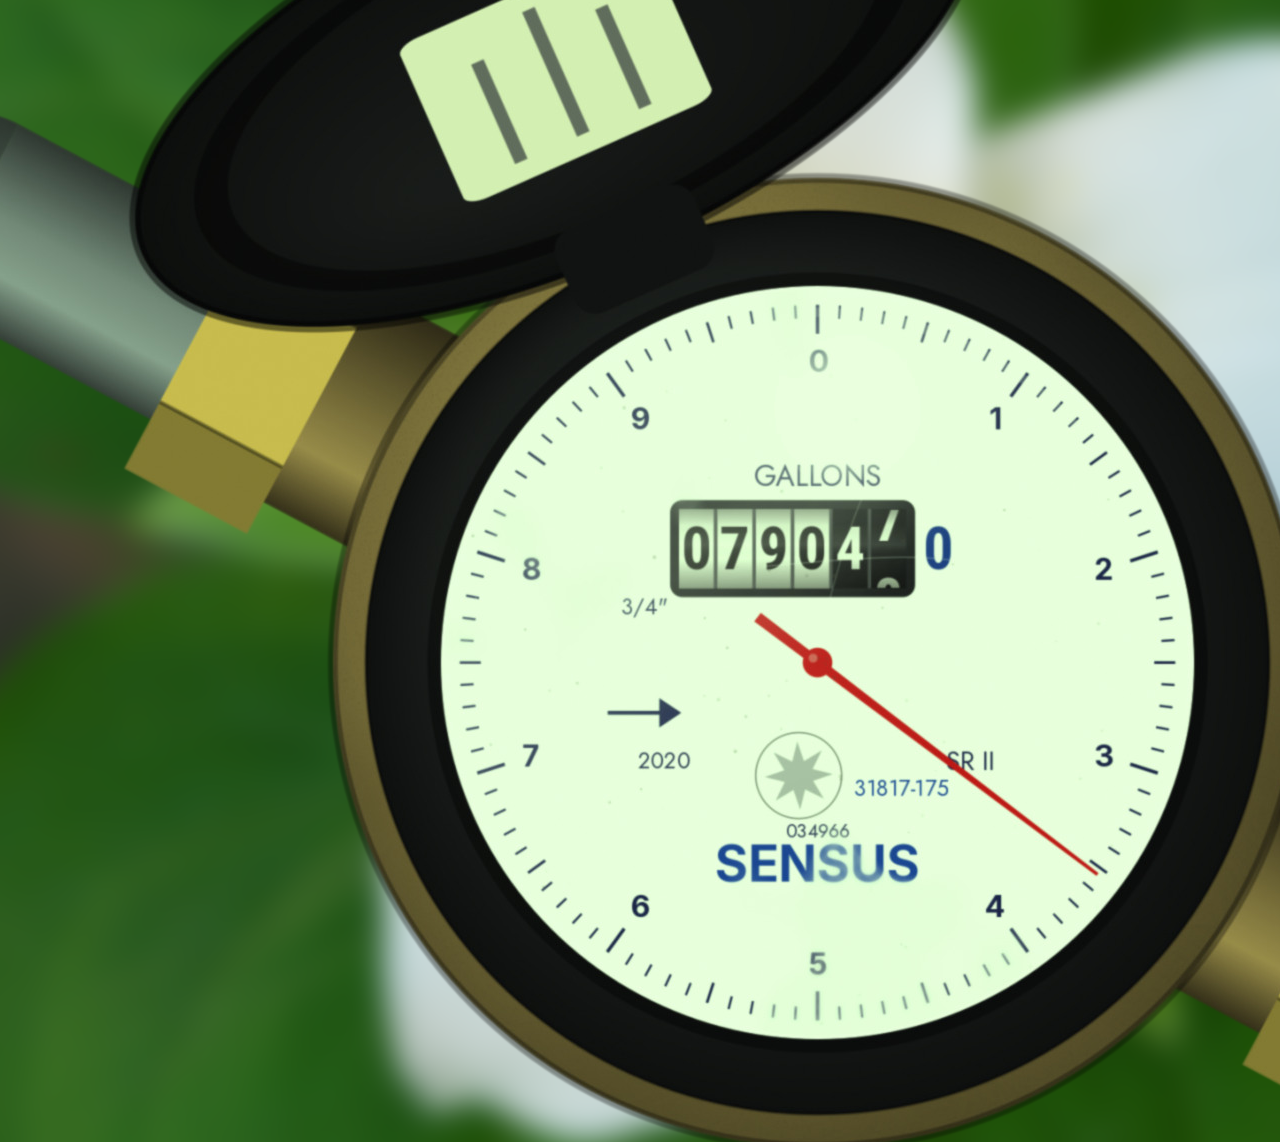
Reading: 790473.5,gal
